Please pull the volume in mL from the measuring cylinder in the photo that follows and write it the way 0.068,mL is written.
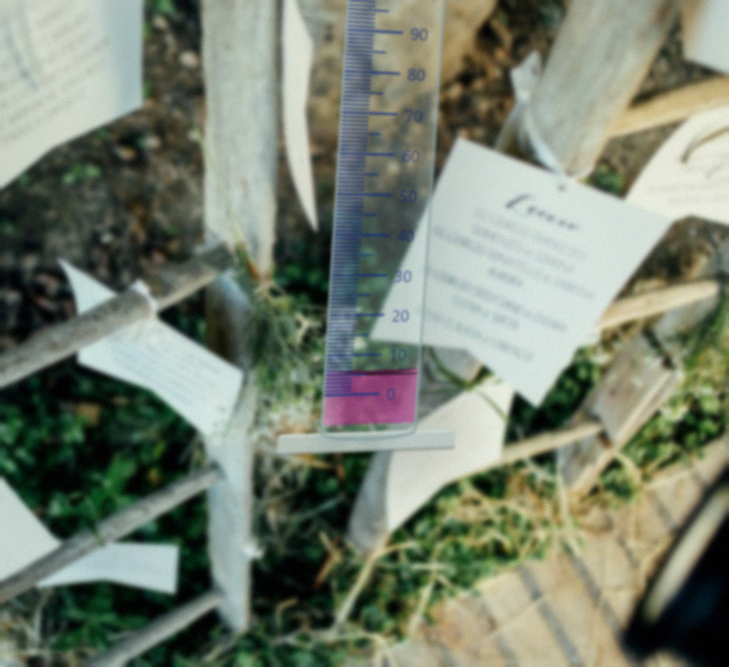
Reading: 5,mL
